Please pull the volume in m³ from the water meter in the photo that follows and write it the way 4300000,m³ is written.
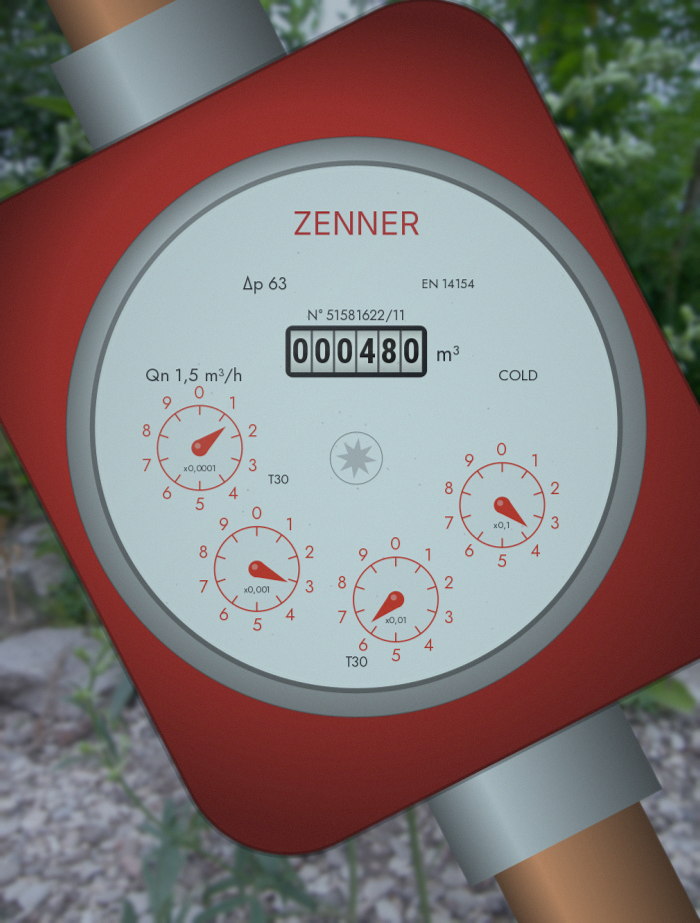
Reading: 480.3631,m³
